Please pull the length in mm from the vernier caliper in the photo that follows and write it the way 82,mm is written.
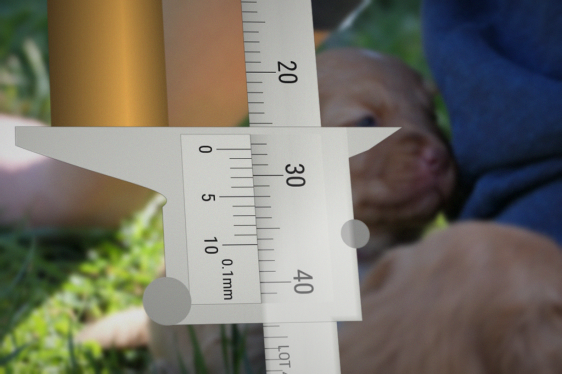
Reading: 27.5,mm
